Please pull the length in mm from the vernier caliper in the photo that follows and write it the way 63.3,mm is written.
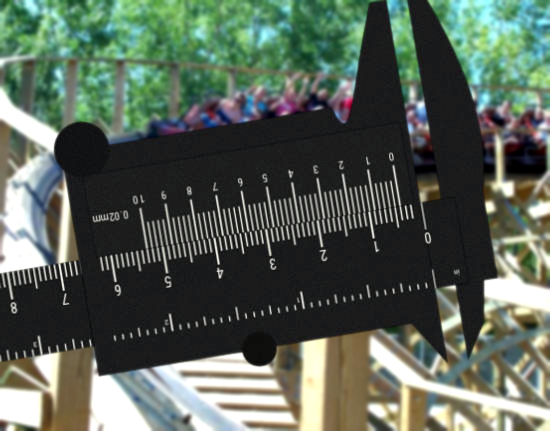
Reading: 4.0,mm
